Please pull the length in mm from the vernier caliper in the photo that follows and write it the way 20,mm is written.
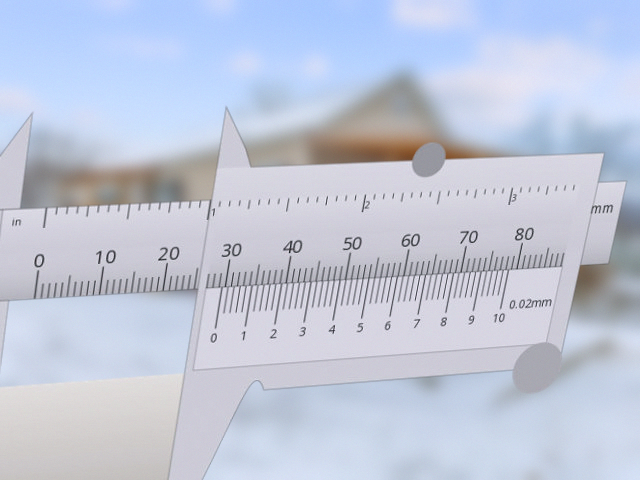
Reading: 29.5,mm
